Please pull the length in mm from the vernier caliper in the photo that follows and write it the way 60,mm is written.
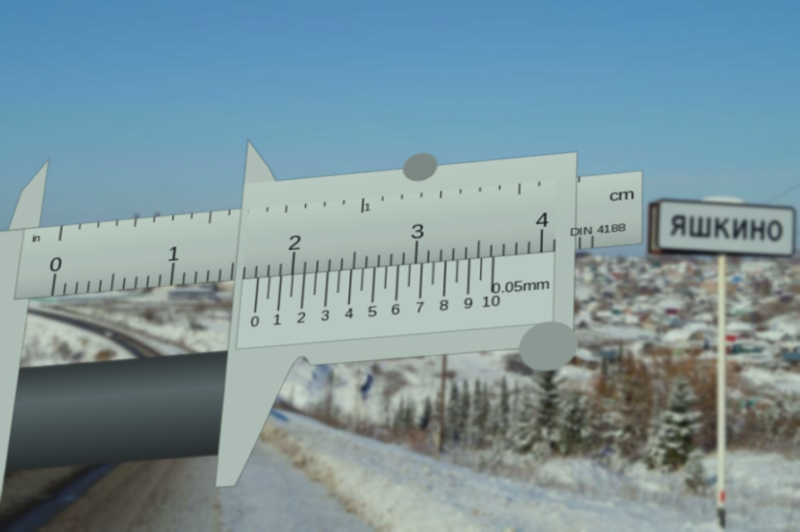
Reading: 17.2,mm
